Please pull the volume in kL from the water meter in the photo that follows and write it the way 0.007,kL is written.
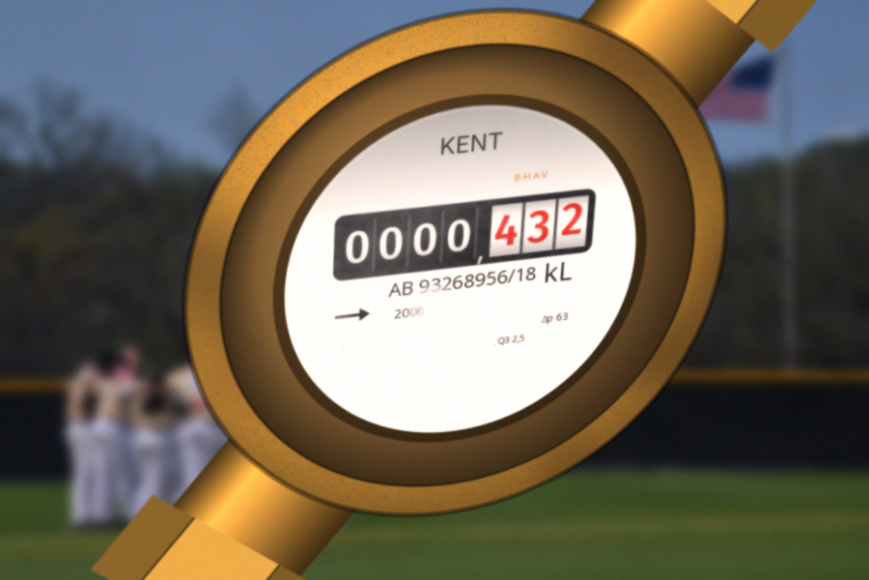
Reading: 0.432,kL
